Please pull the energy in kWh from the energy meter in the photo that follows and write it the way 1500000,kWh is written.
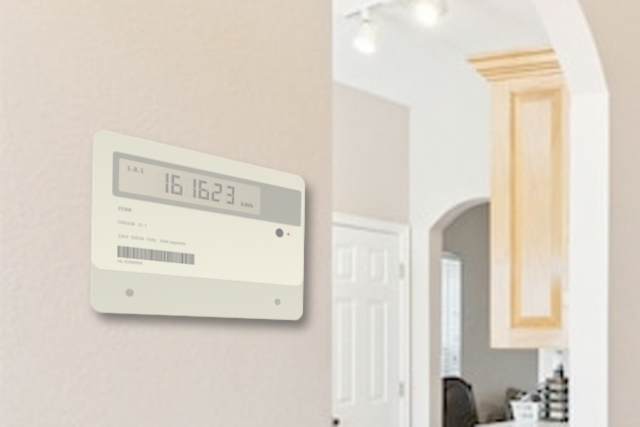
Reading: 161623,kWh
